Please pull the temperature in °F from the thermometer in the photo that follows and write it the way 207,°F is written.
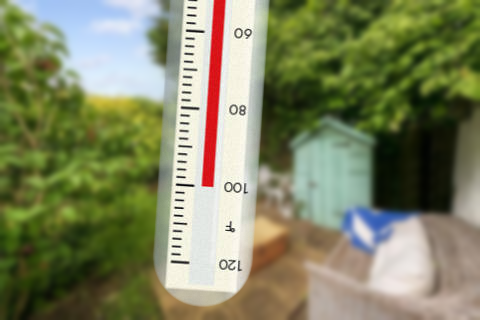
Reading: 100,°F
